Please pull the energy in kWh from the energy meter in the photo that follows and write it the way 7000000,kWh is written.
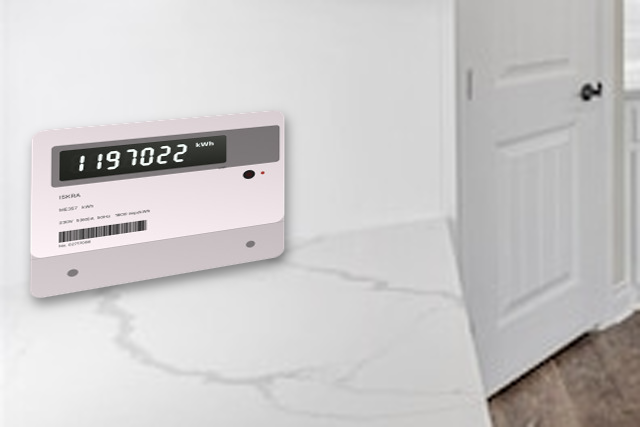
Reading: 1197022,kWh
